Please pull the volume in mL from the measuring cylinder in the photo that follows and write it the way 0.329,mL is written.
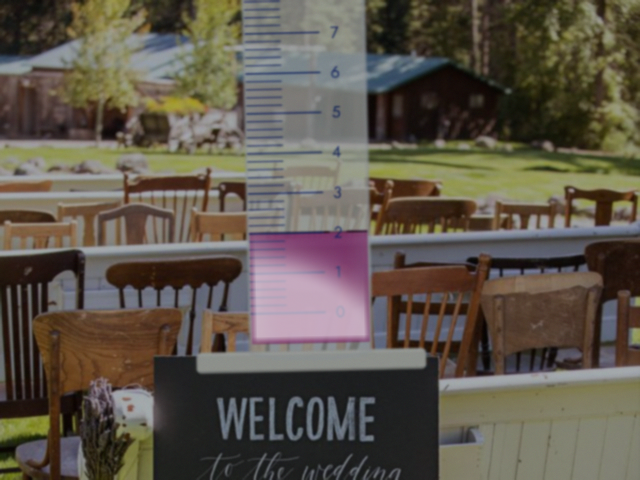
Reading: 2,mL
